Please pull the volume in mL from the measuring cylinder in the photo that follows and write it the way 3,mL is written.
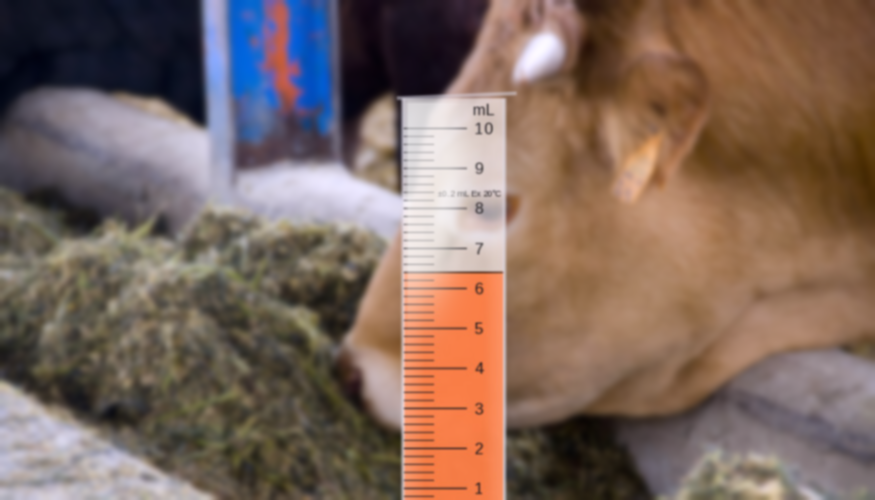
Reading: 6.4,mL
